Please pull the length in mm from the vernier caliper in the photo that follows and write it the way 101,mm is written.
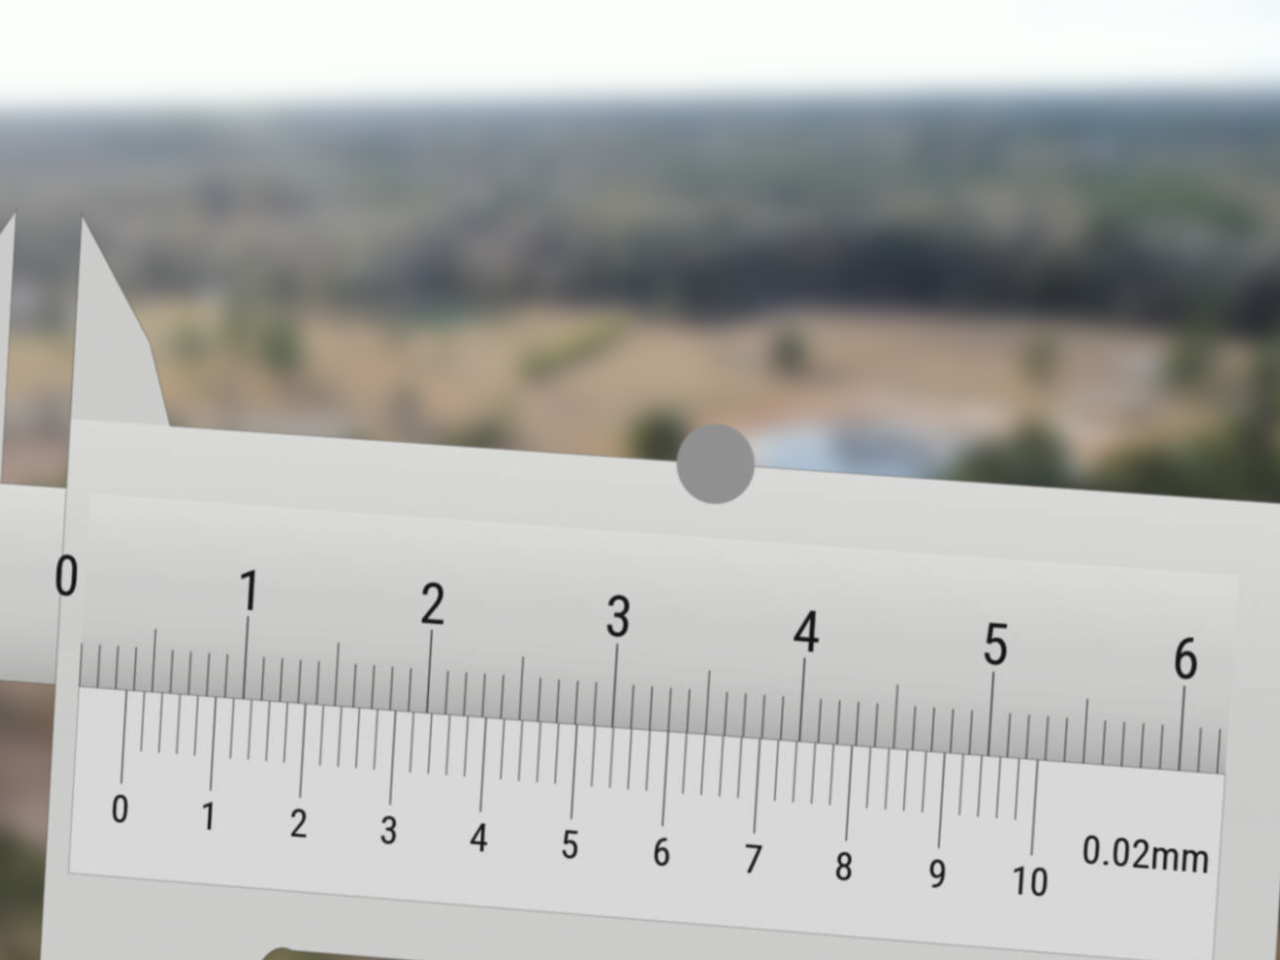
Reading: 3.6,mm
